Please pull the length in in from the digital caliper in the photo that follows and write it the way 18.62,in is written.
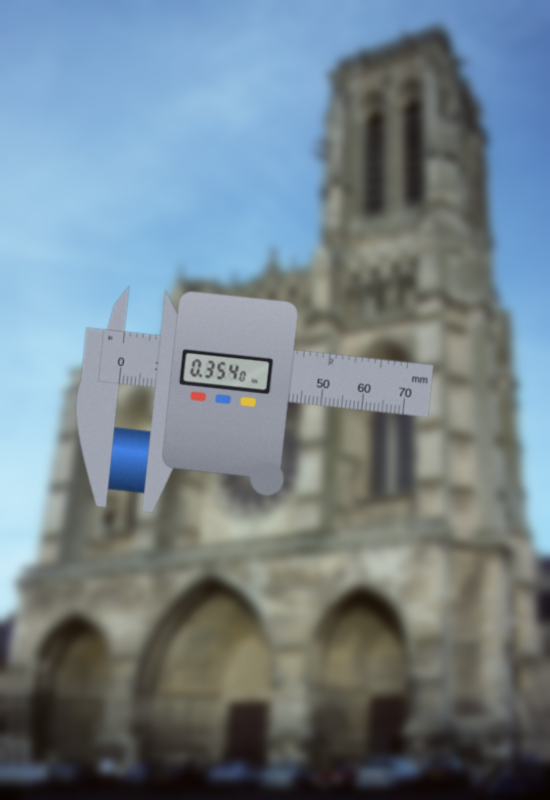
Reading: 0.3540,in
